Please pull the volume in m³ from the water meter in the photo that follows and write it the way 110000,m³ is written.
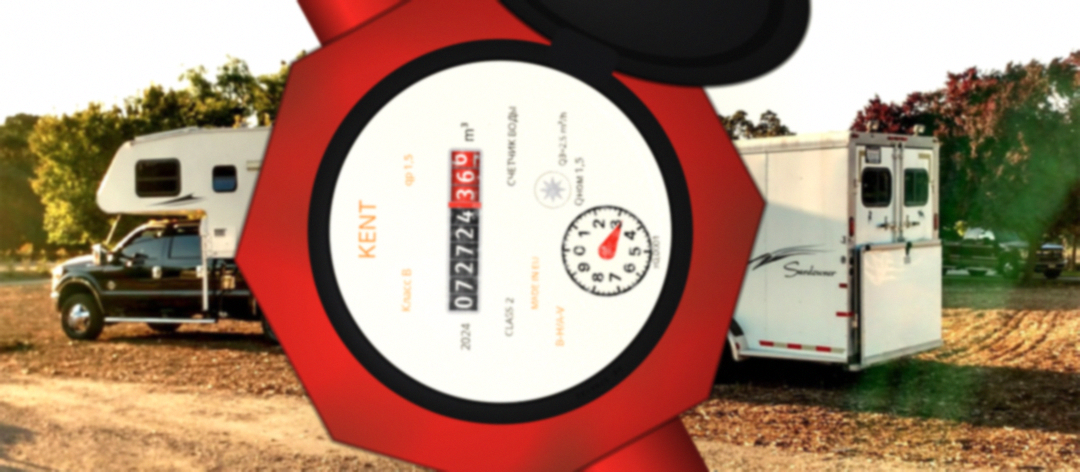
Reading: 72724.3663,m³
